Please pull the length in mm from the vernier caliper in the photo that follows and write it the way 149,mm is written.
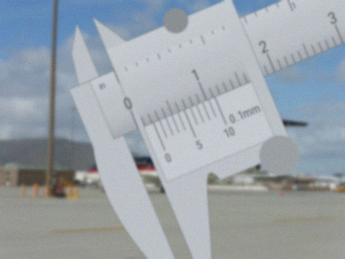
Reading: 2.2,mm
